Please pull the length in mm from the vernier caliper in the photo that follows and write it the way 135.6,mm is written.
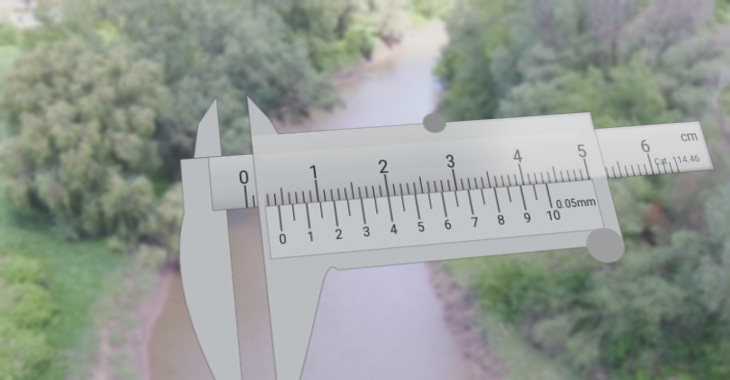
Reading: 4.4,mm
